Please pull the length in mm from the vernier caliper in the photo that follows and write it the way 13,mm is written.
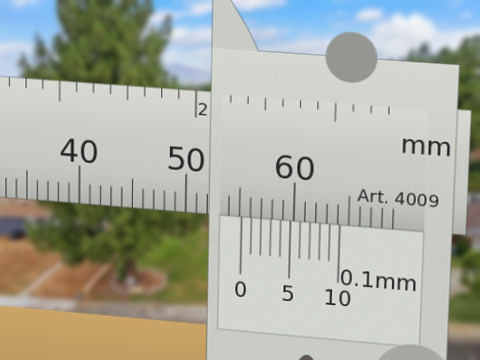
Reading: 55.2,mm
